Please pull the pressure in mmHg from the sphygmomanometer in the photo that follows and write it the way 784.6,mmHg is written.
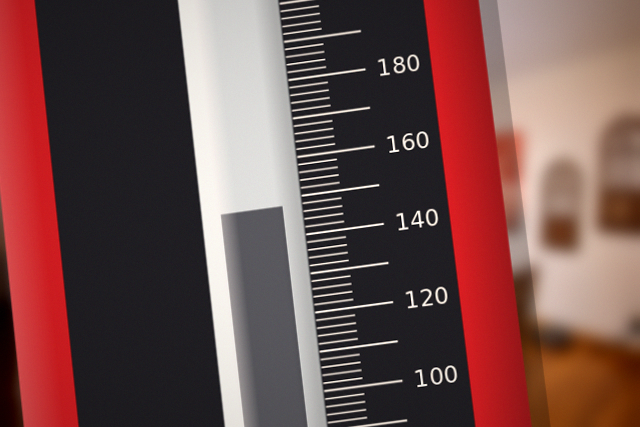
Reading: 148,mmHg
